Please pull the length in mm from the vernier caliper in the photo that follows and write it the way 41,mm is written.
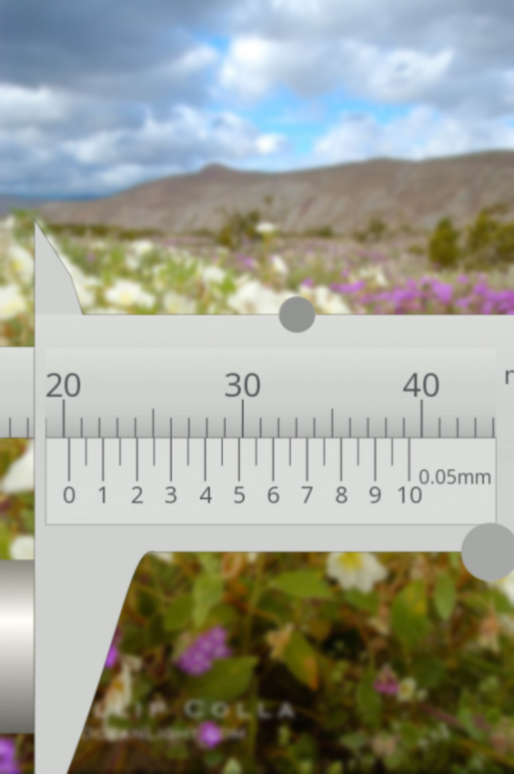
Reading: 20.3,mm
